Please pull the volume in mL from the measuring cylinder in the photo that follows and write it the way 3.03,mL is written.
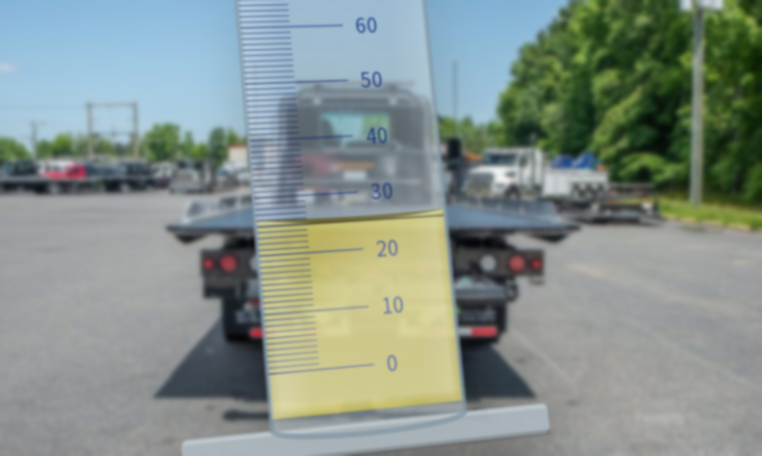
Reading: 25,mL
